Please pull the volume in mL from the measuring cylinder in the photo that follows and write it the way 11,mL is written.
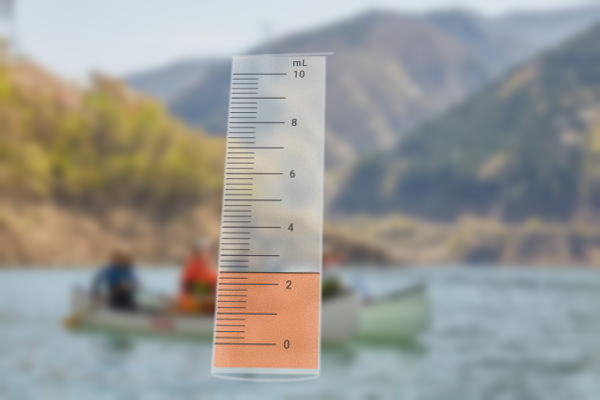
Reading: 2.4,mL
